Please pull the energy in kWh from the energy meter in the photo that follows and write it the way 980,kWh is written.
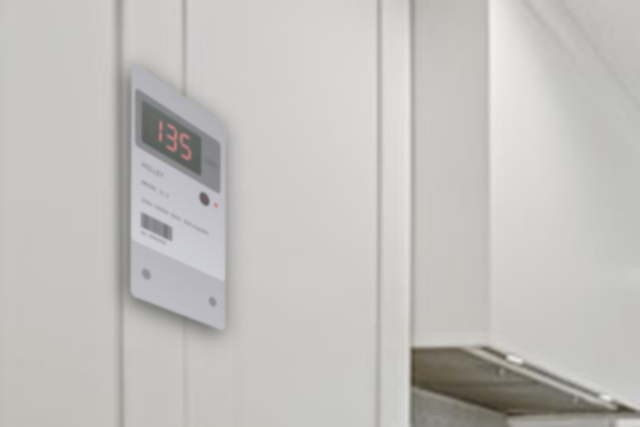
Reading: 135,kWh
